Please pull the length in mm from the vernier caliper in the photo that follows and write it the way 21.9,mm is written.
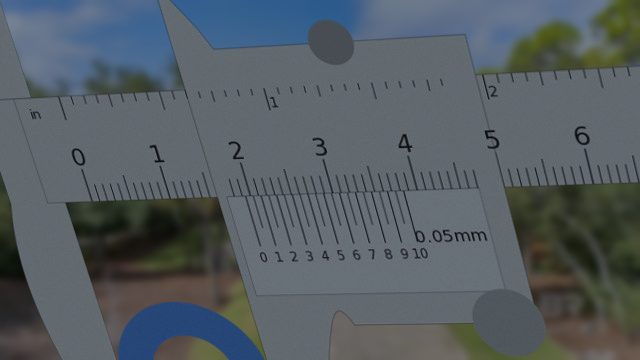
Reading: 19.4,mm
